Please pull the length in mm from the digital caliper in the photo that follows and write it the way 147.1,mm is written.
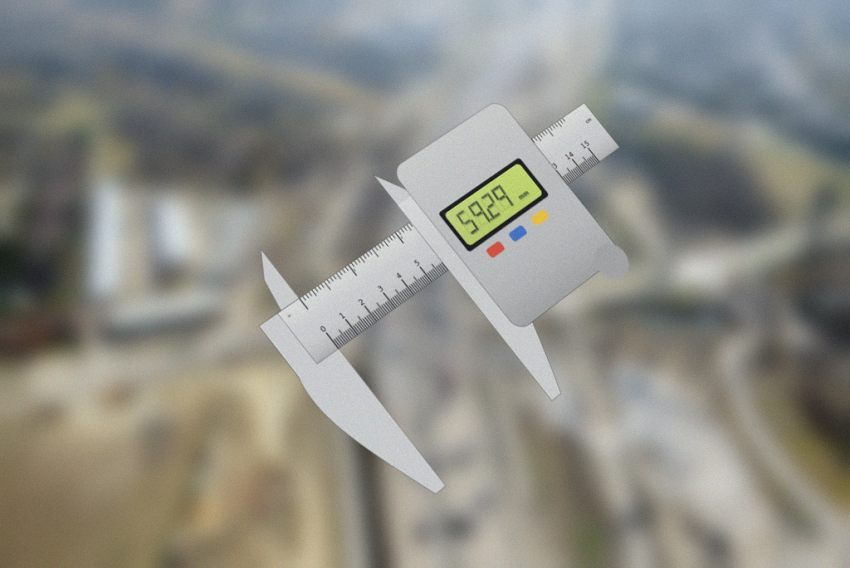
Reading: 59.29,mm
